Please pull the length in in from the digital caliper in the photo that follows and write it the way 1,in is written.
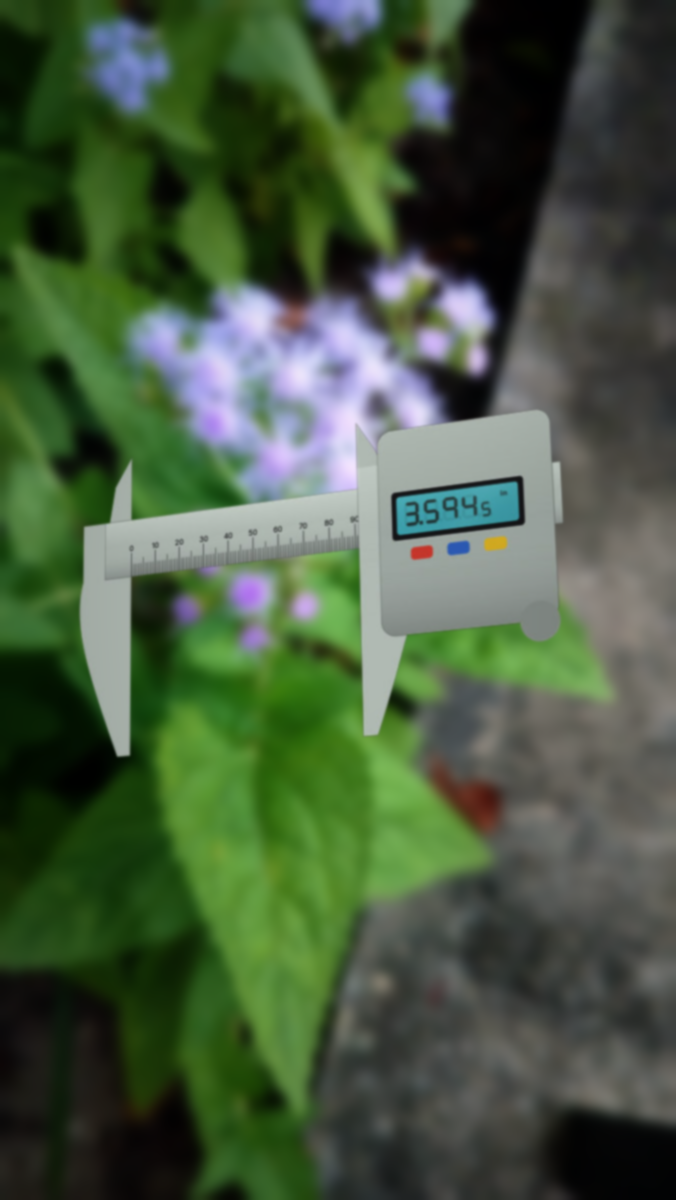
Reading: 3.5945,in
